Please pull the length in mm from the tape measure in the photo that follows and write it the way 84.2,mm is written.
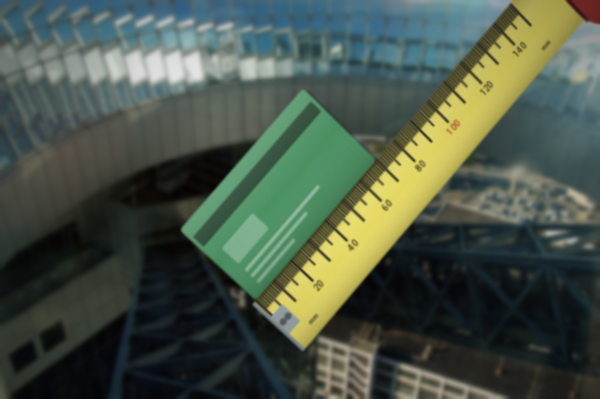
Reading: 70,mm
